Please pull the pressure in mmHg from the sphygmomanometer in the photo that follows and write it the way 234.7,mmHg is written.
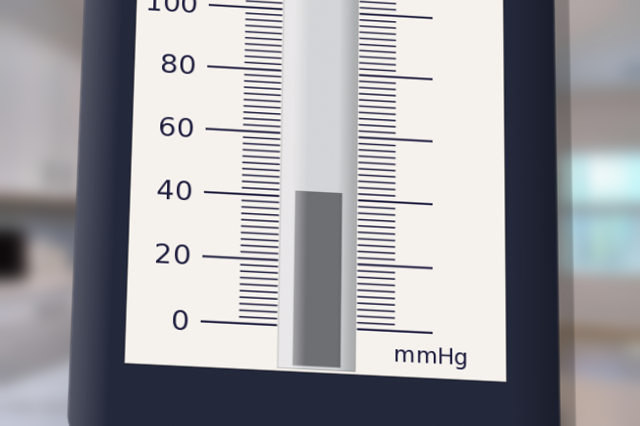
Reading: 42,mmHg
